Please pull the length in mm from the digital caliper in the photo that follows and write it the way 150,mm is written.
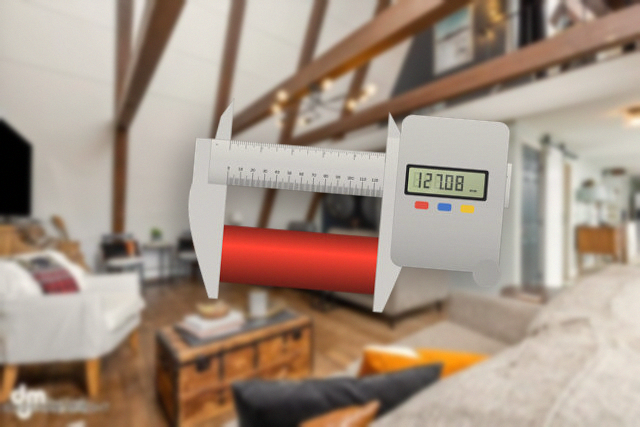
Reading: 127.08,mm
